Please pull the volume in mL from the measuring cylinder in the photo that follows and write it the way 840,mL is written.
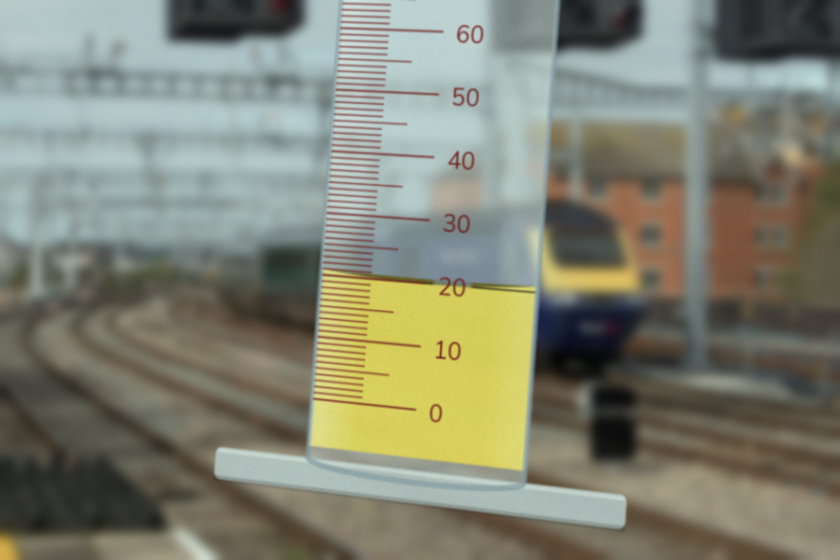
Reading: 20,mL
